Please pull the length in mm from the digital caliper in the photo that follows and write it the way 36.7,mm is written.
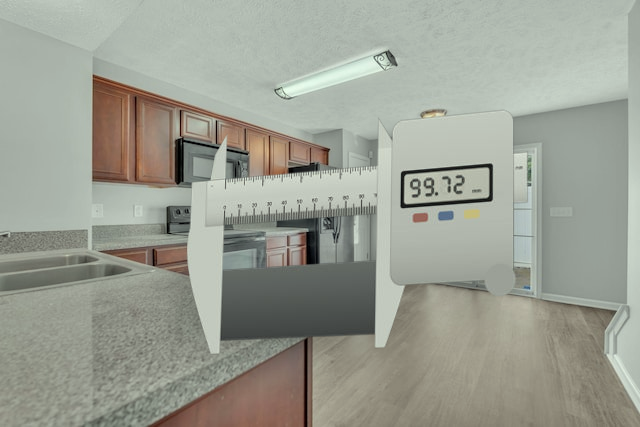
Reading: 99.72,mm
